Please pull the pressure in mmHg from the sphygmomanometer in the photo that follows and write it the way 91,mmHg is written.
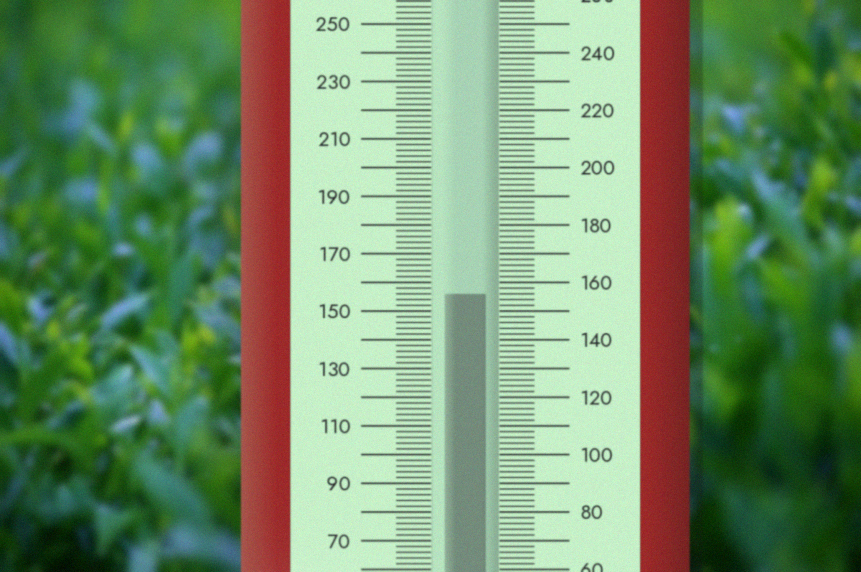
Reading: 156,mmHg
